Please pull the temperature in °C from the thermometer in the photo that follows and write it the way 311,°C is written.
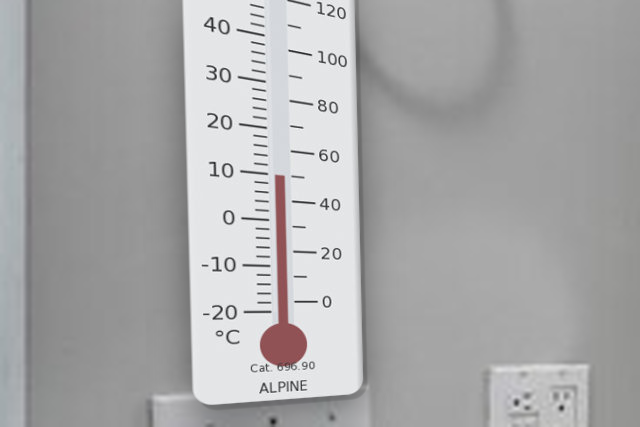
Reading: 10,°C
